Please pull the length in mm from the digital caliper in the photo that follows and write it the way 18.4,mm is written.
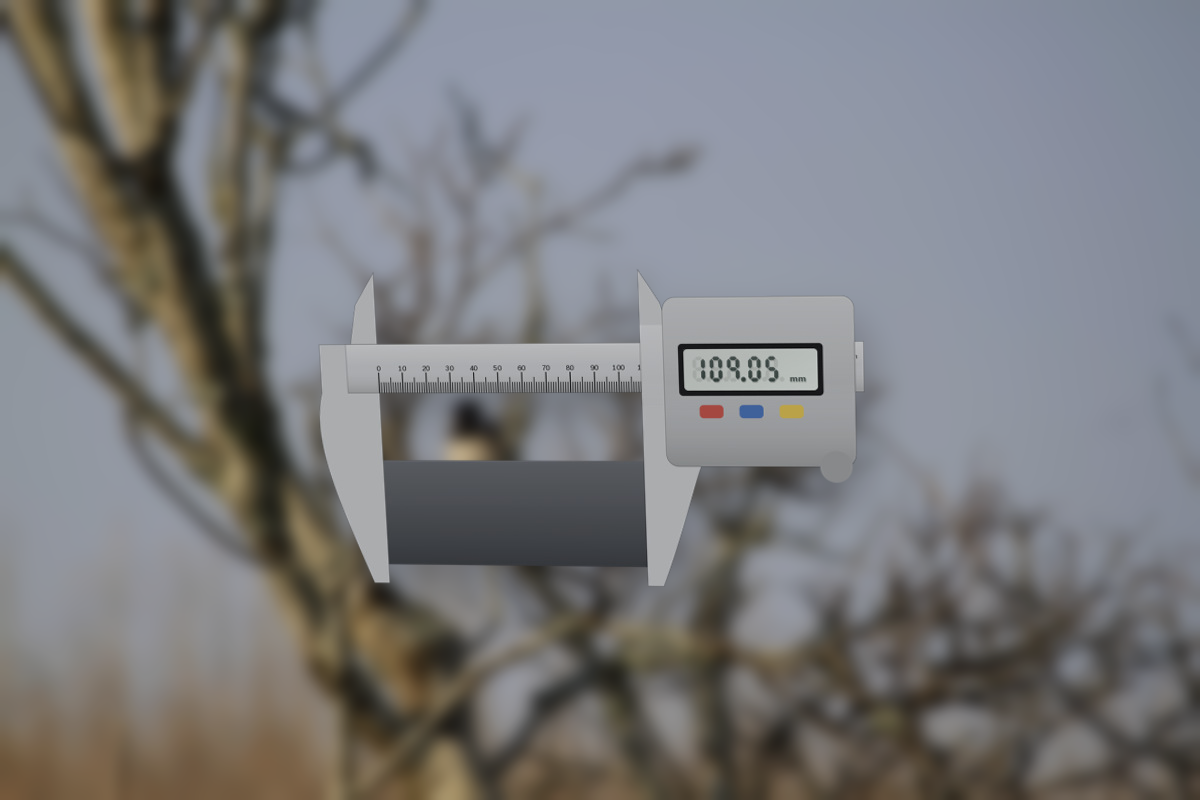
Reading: 109.05,mm
